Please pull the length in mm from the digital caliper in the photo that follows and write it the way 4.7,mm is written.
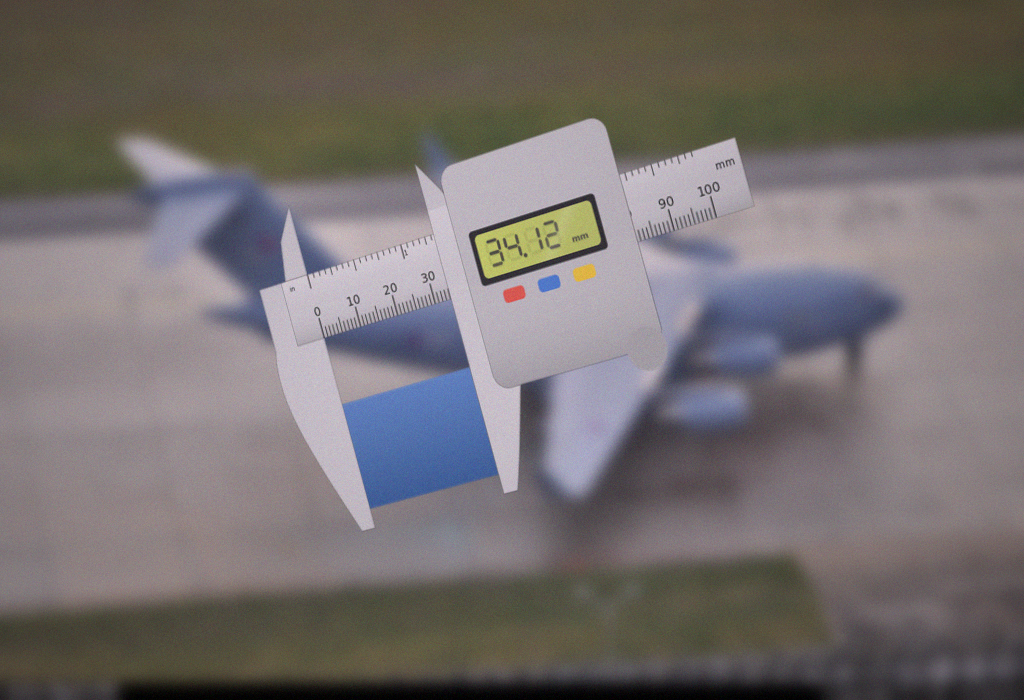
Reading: 34.12,mm
